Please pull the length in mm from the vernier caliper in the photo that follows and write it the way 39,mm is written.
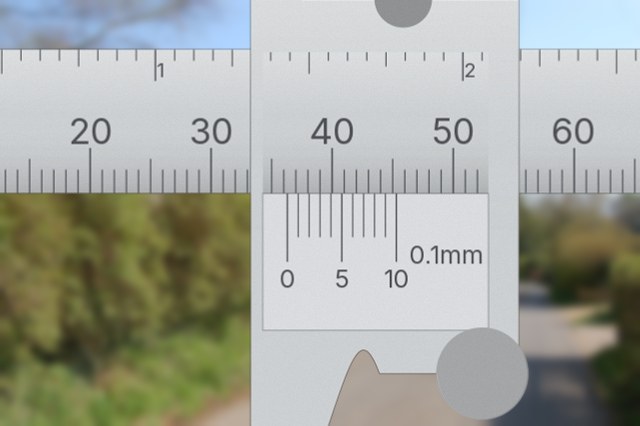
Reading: 36.3,mm
